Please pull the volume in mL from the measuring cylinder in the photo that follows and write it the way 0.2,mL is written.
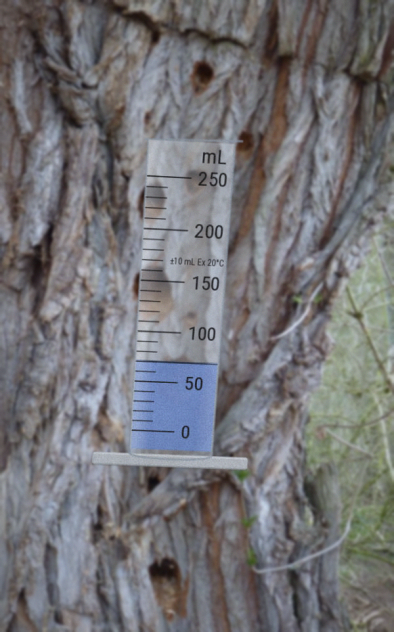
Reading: 70,mL
